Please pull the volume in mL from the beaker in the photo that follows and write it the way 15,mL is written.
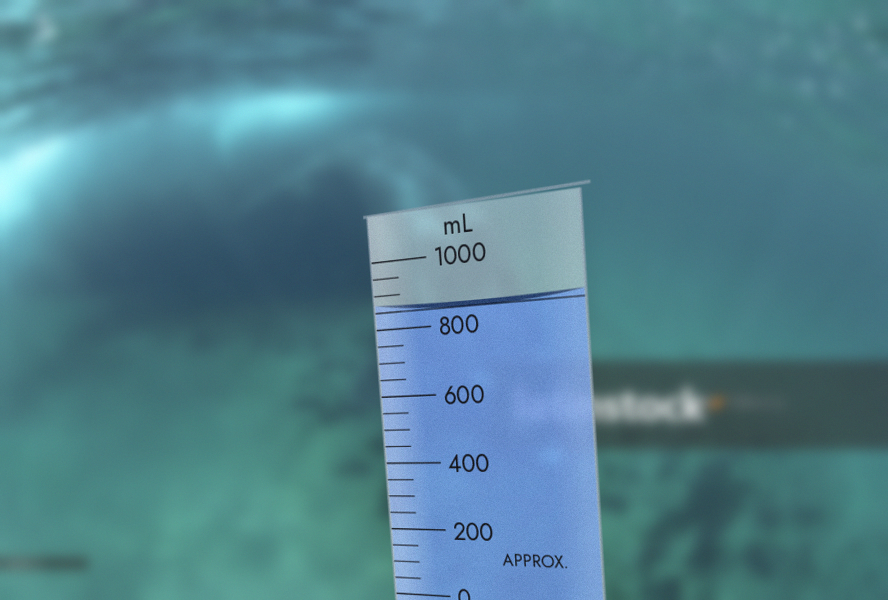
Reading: 850,mL
